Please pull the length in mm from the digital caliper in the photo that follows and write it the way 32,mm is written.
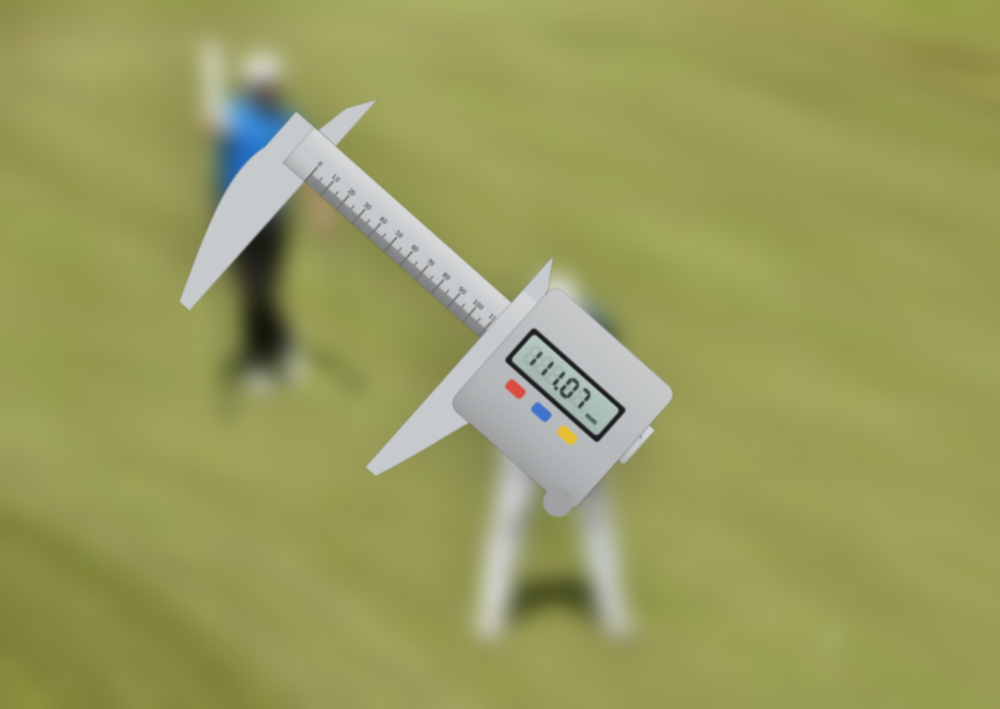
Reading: 111.07,mm
